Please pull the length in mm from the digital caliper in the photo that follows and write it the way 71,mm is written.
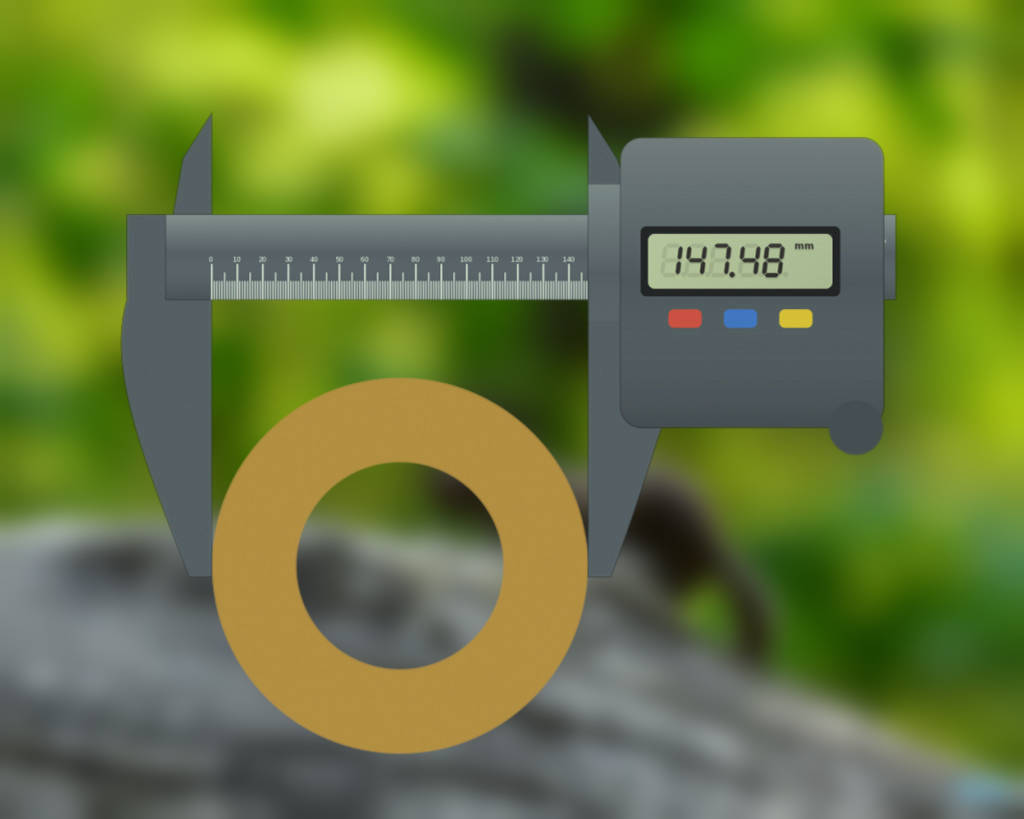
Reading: 147.48,mm
